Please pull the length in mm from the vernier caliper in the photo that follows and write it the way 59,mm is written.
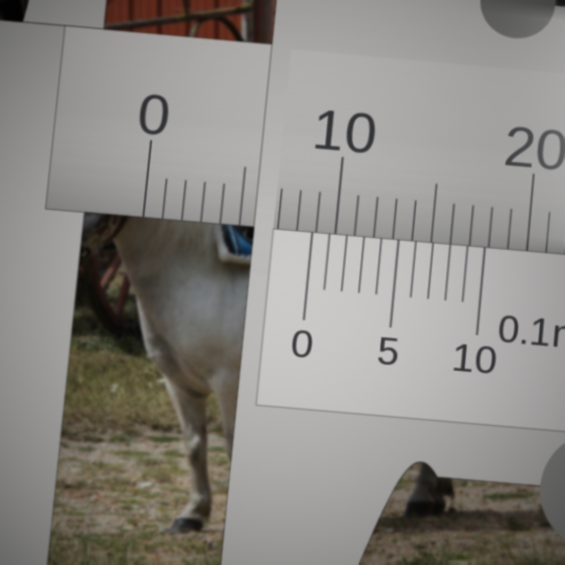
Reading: 8.8,mm
